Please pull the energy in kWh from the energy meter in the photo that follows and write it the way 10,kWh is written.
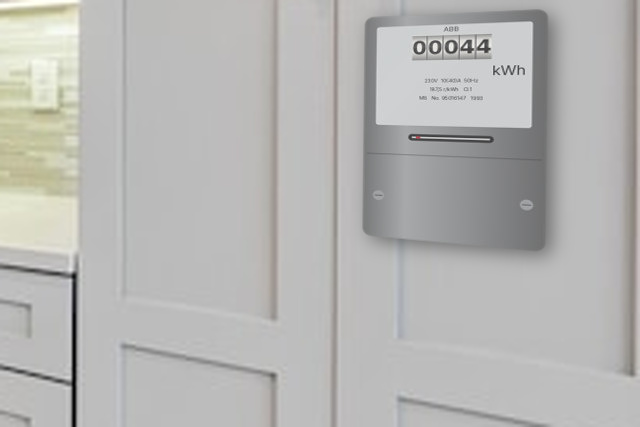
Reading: 44,kWh
